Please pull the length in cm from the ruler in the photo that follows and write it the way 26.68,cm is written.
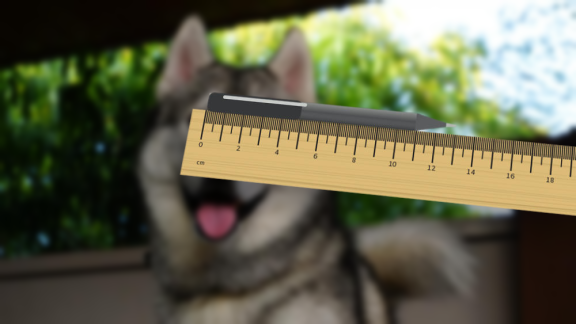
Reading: 13,cm
